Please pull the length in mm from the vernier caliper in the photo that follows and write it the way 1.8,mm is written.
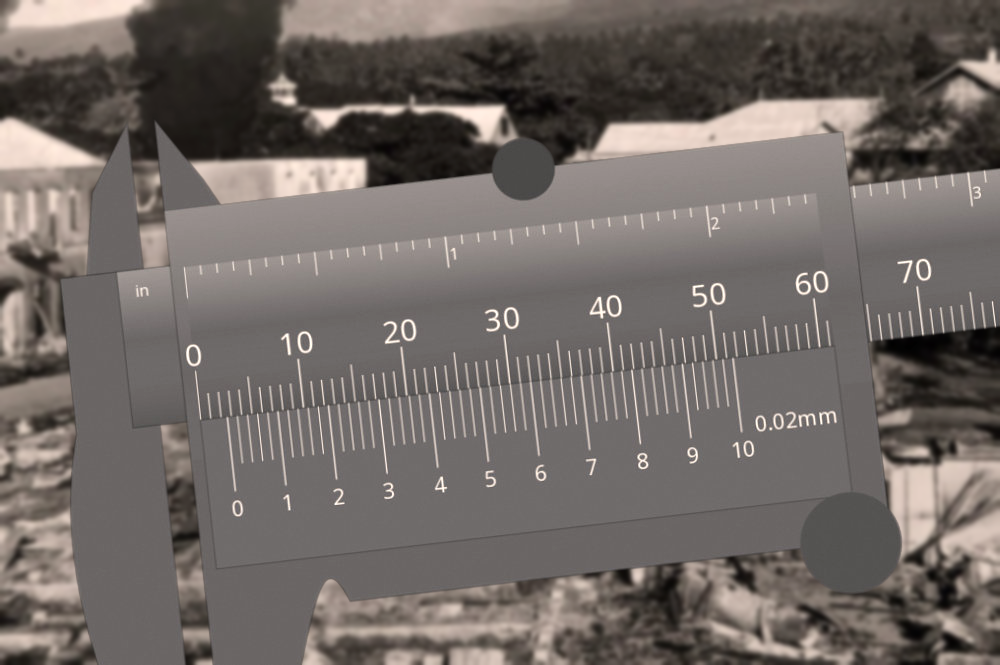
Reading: 2.6,mm
